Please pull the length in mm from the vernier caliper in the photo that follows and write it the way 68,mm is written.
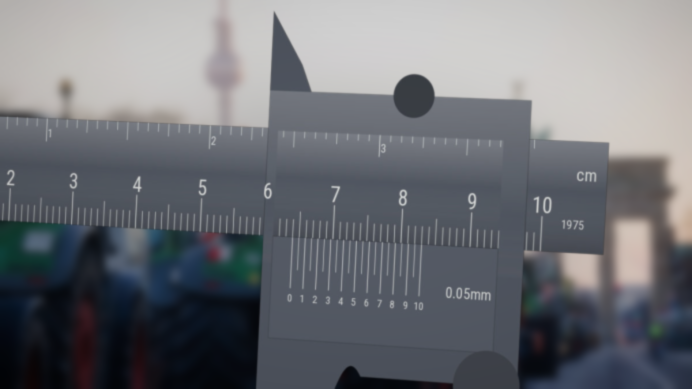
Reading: 64.0,mm
